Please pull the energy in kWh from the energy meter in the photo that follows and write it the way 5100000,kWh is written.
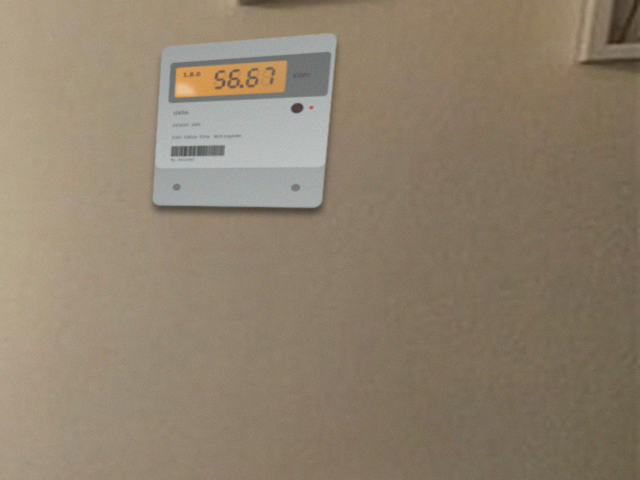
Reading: 56.67,kWh
